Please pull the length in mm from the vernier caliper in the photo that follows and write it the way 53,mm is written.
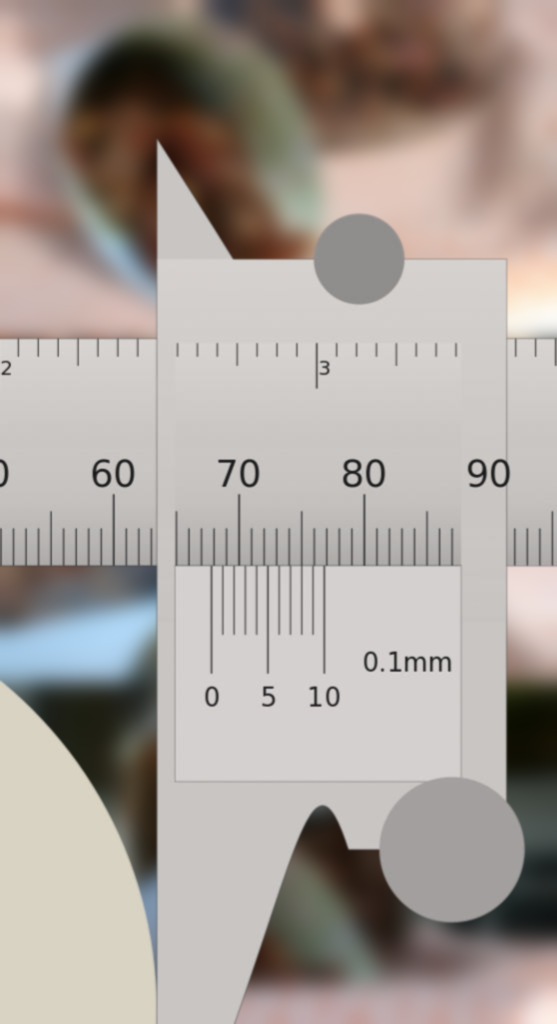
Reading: 67.8,mm
